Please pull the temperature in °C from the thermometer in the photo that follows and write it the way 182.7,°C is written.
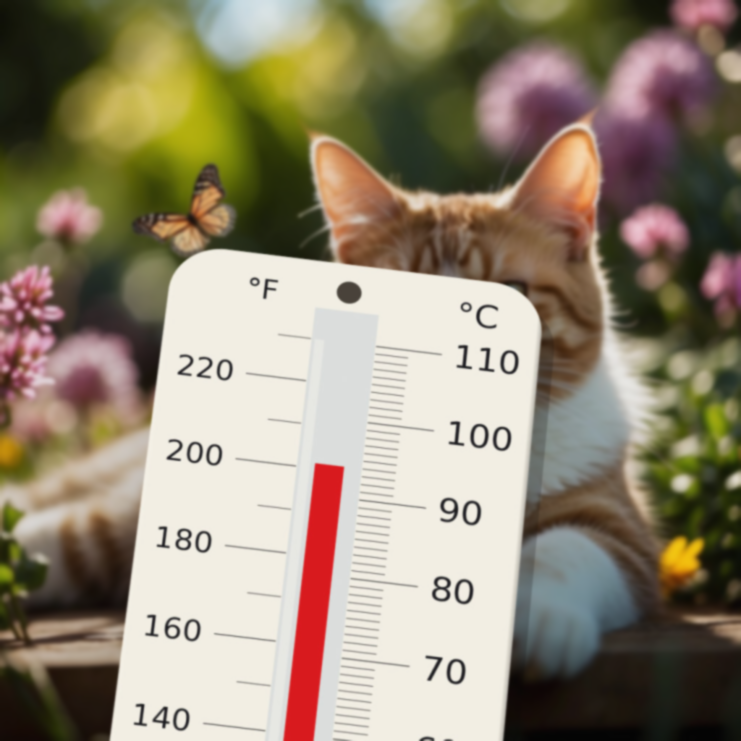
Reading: 94,°C
